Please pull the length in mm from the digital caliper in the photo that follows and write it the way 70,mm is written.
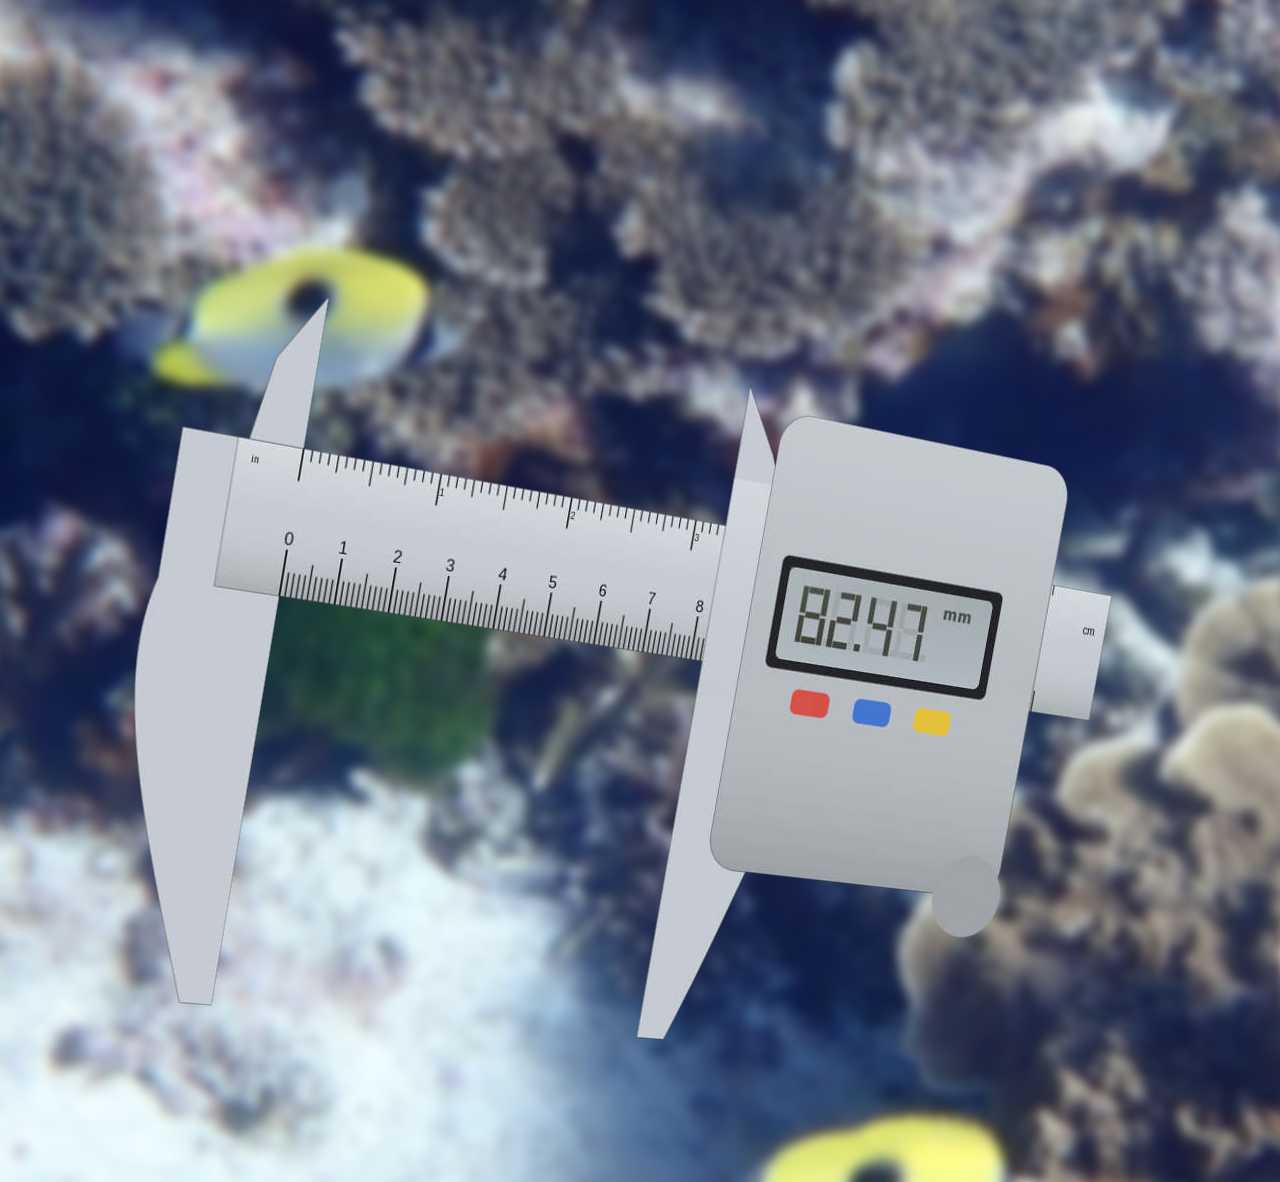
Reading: 82.47,mm
